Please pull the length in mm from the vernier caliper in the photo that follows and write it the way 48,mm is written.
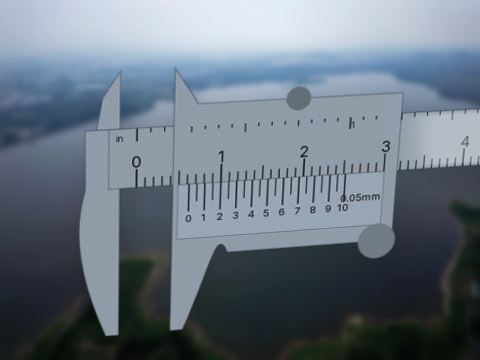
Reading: 6.2,mm
